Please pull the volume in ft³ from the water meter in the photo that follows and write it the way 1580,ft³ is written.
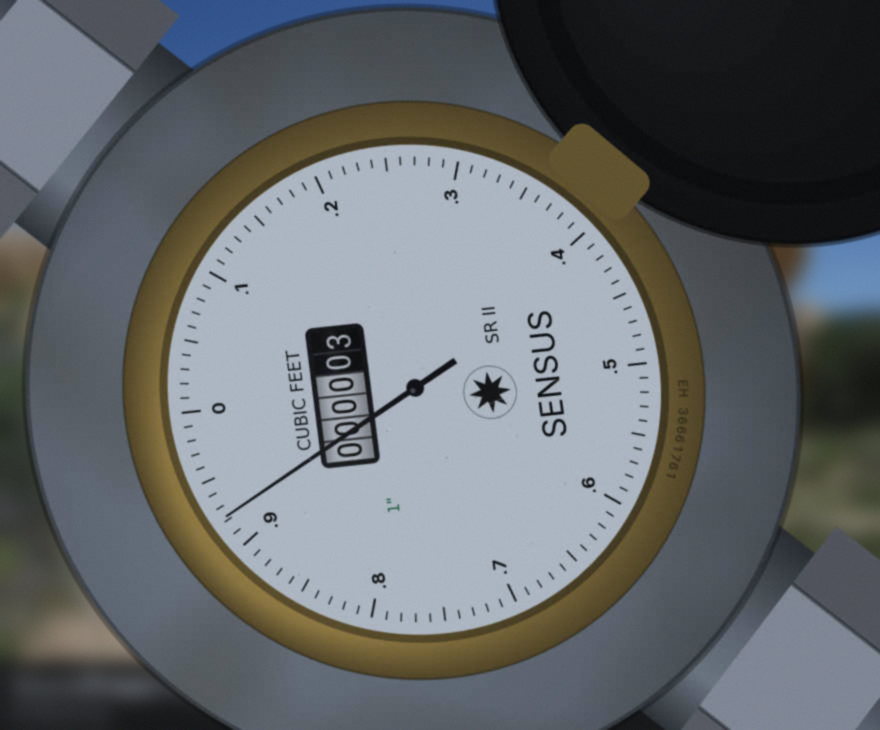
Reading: 2.92,ft³
